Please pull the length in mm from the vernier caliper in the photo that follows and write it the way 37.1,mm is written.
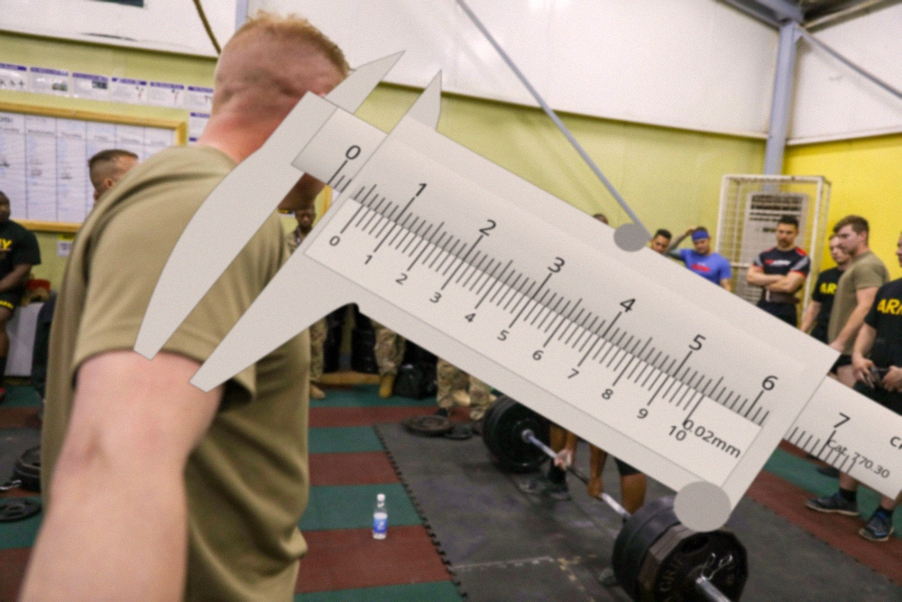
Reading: 5.4,mm
